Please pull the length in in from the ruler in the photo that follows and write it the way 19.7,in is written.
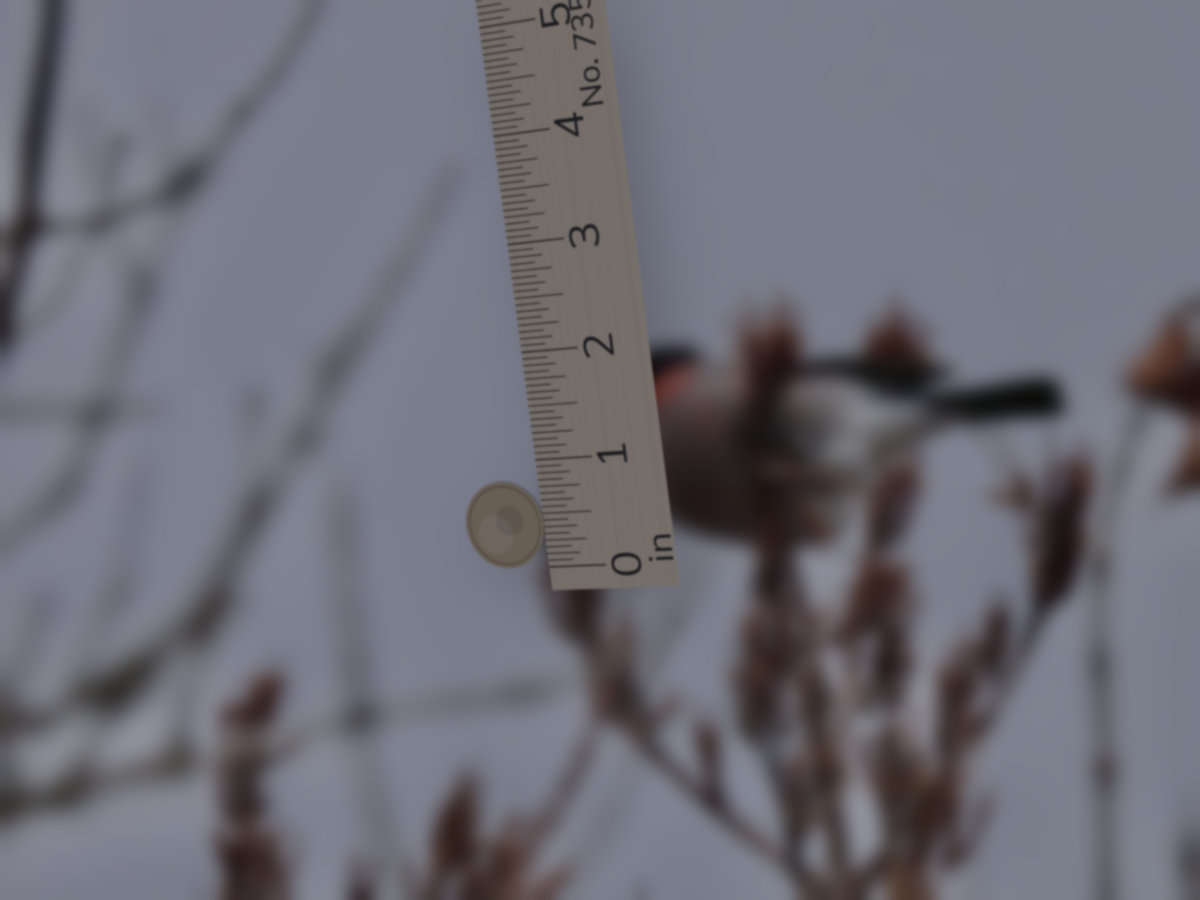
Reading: 0.8125,in
